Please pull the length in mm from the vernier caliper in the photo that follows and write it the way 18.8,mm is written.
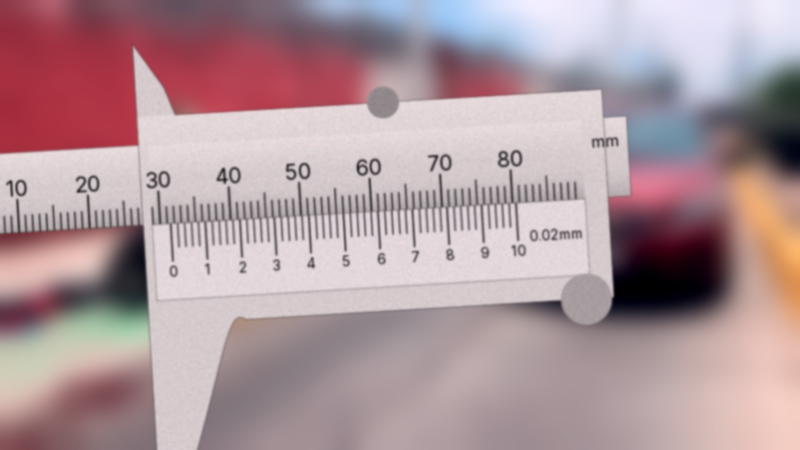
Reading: 31.5,mm
